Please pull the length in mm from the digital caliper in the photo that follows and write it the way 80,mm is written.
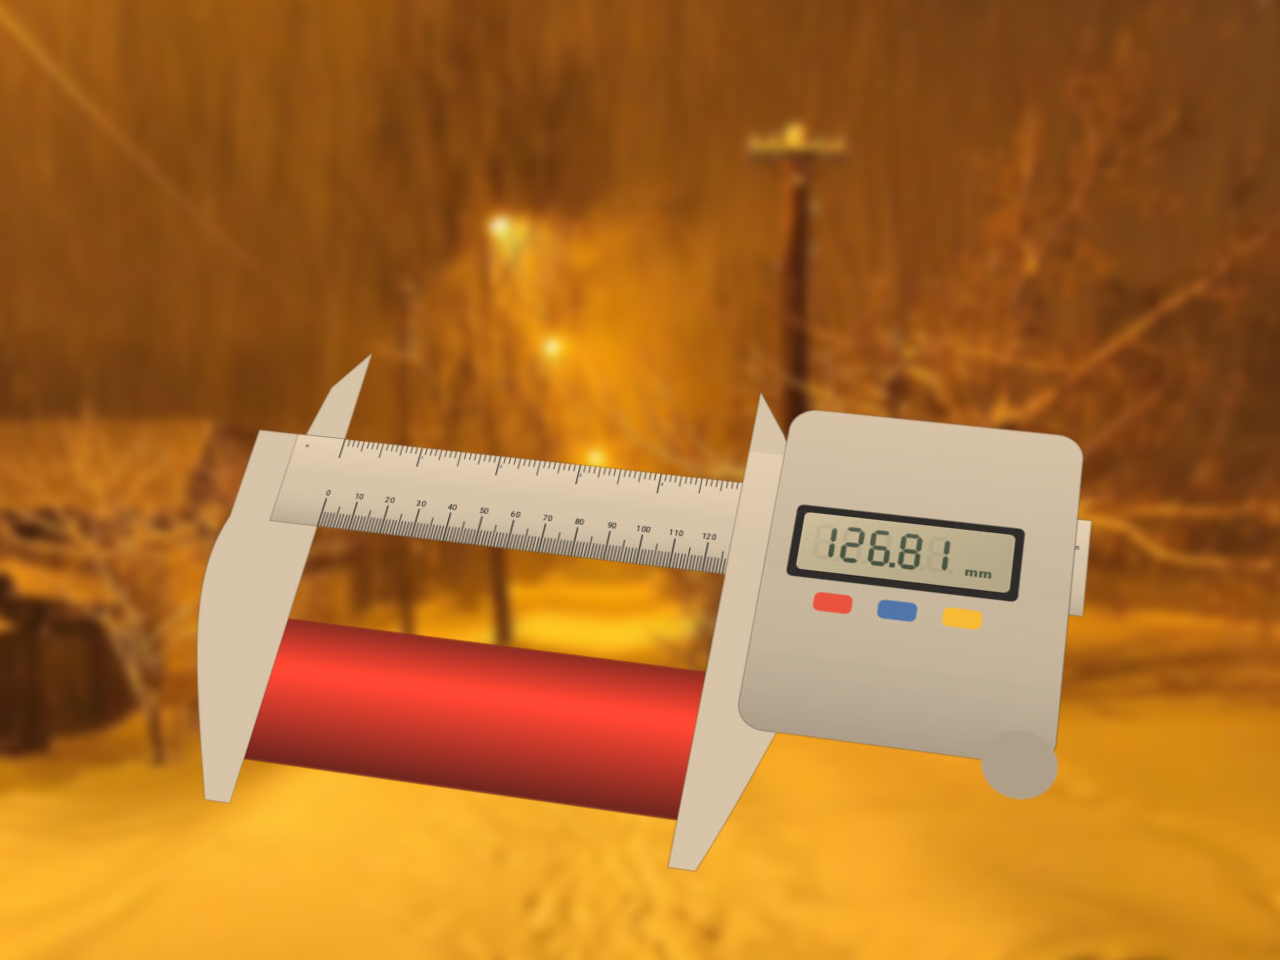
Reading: 126.81,mm
